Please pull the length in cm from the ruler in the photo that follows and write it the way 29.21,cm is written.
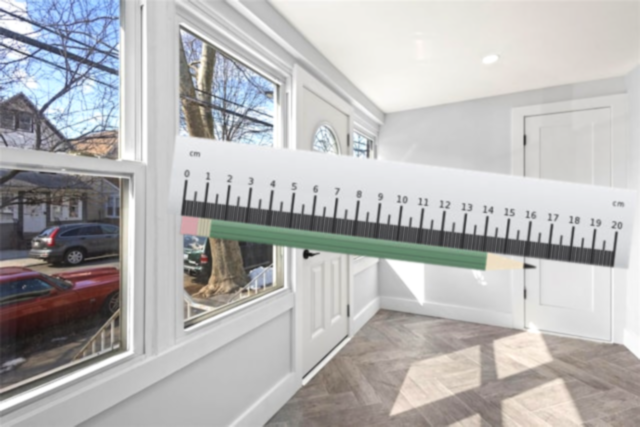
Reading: 16.5,cm
